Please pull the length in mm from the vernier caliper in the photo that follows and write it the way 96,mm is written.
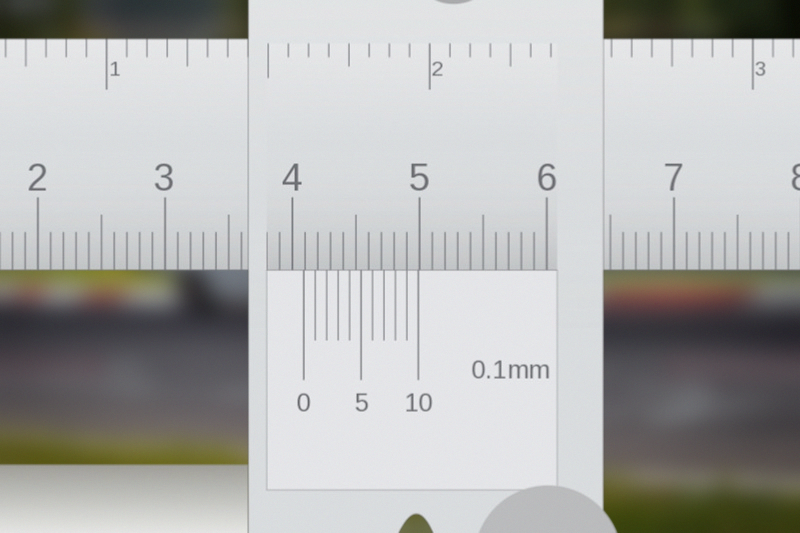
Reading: 40.9,mm
